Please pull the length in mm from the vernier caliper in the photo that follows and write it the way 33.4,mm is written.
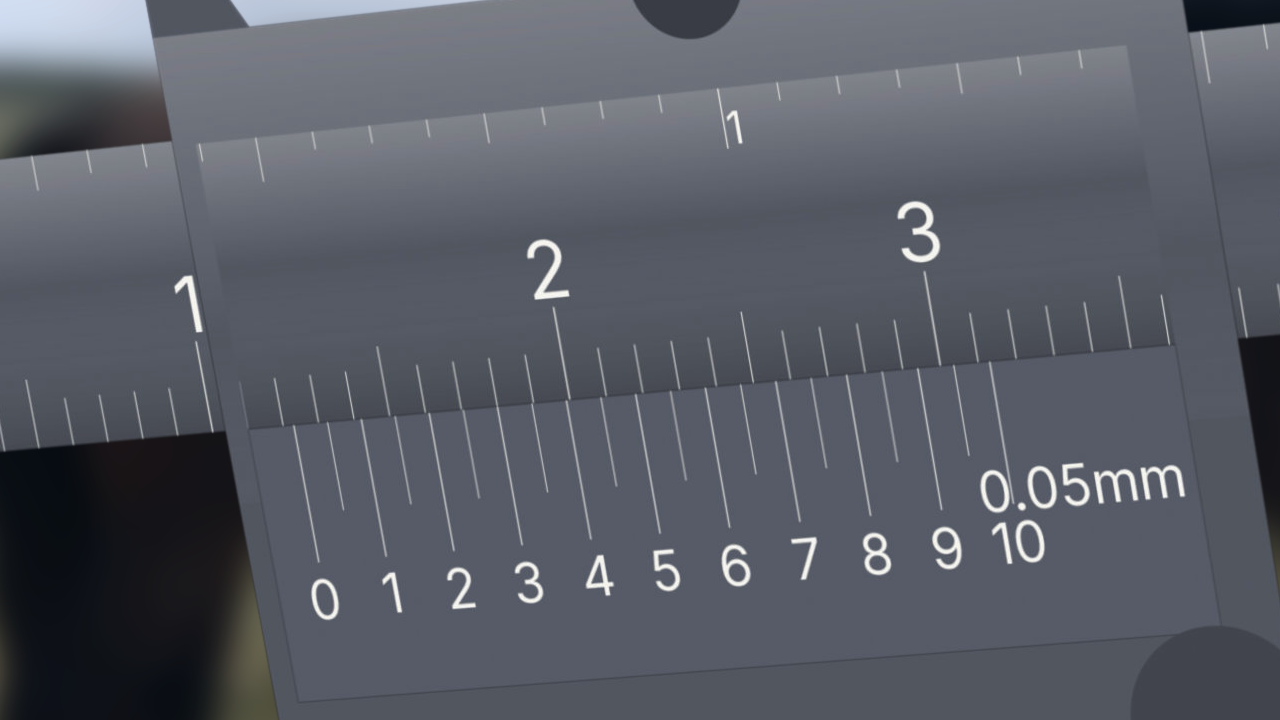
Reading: 12.30,mm
